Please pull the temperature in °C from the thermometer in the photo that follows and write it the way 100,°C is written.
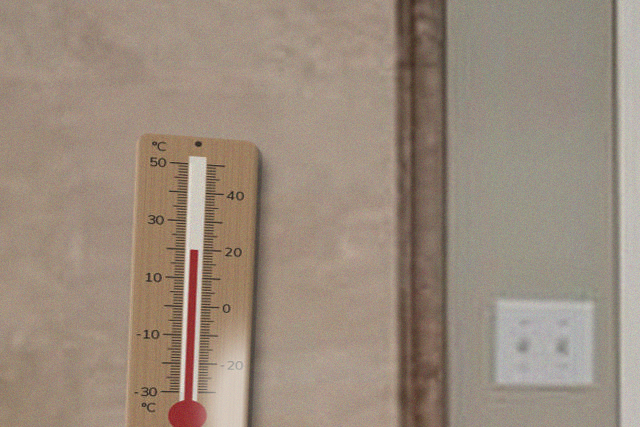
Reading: 20,°C
